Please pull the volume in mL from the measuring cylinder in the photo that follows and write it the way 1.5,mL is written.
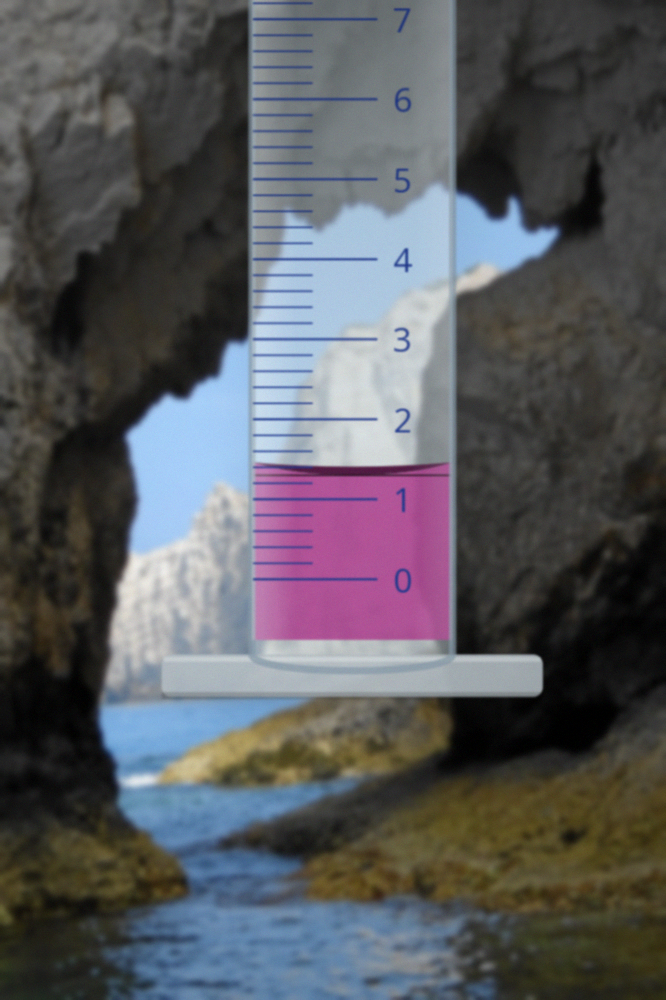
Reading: 1.3,mL
